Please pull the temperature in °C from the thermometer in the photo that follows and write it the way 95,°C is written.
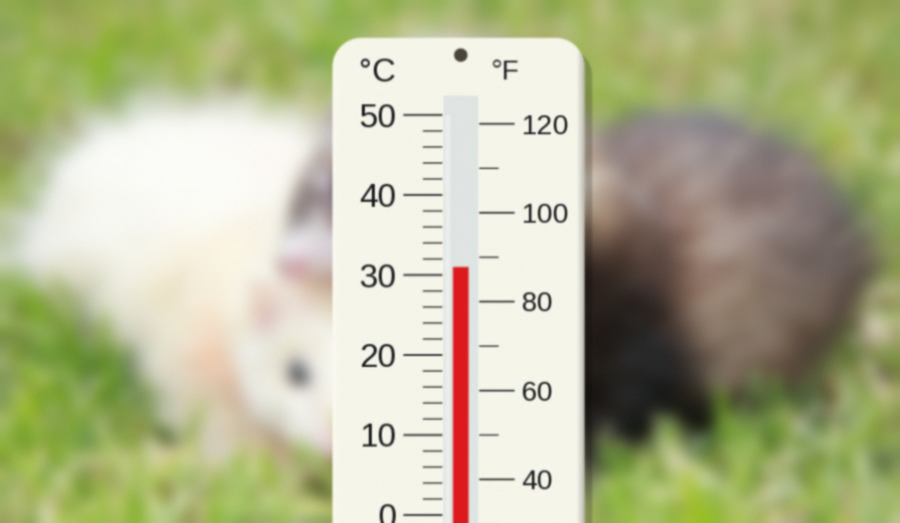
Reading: 31,°C
